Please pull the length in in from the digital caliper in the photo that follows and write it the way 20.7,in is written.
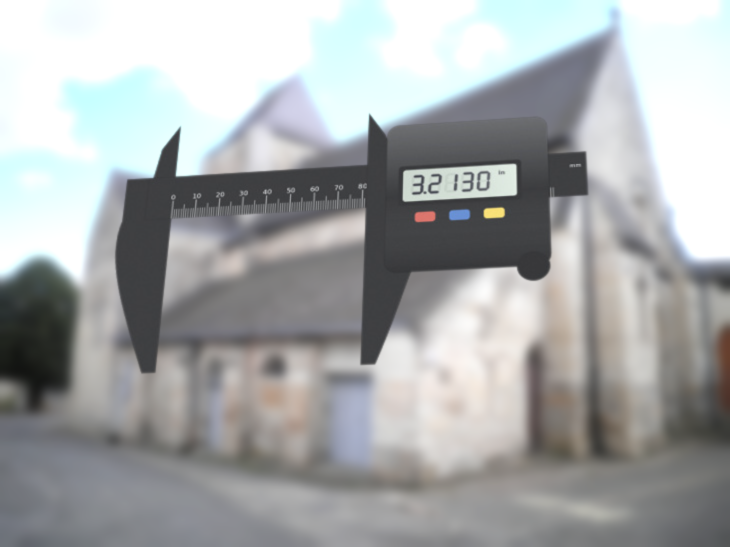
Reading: 3.2130,in
